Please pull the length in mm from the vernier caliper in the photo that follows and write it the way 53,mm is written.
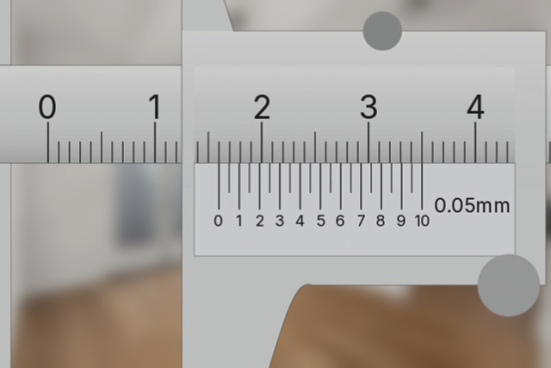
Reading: 16.0,mm
